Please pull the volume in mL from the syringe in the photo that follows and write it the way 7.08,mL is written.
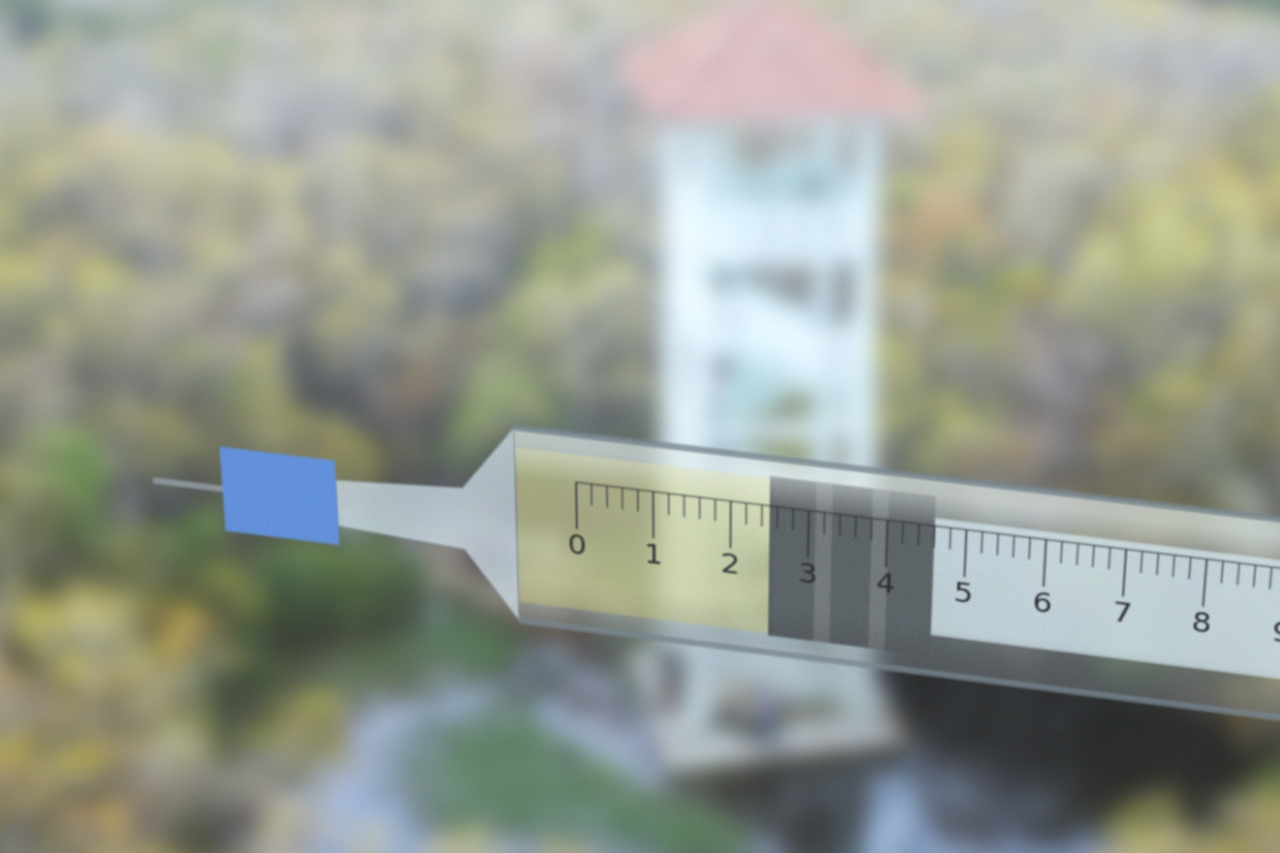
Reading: 2.5,mL
